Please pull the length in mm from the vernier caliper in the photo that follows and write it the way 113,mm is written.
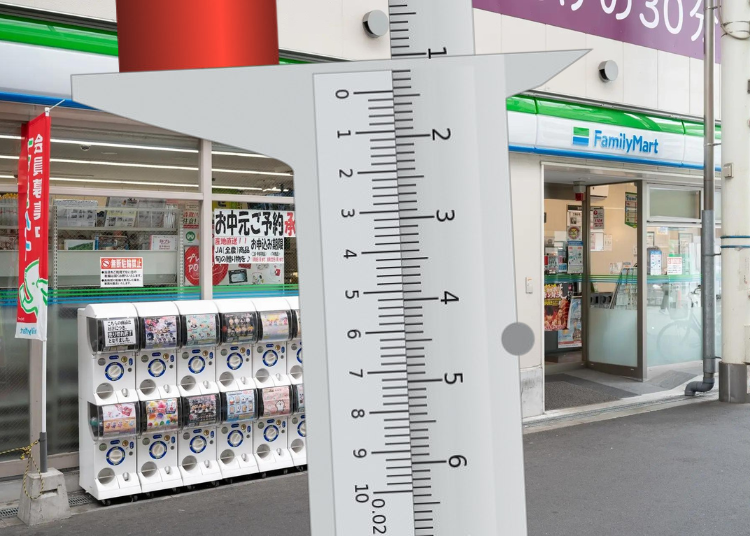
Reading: 14.4,mm
